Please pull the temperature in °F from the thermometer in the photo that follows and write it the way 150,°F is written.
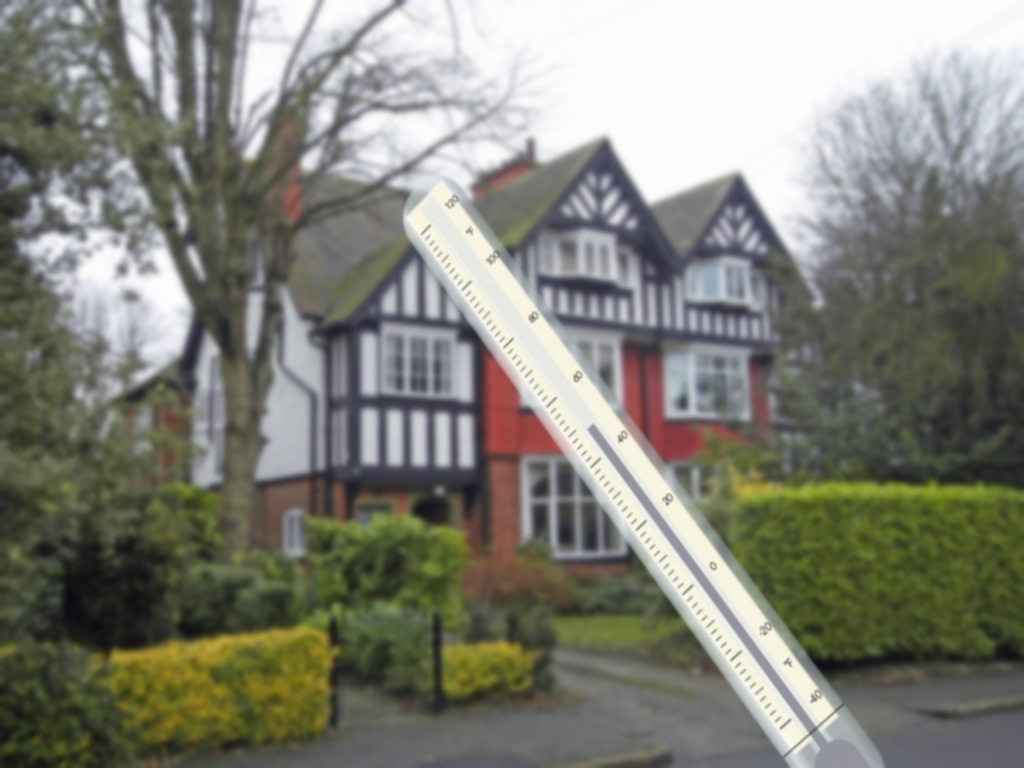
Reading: 48,°F
